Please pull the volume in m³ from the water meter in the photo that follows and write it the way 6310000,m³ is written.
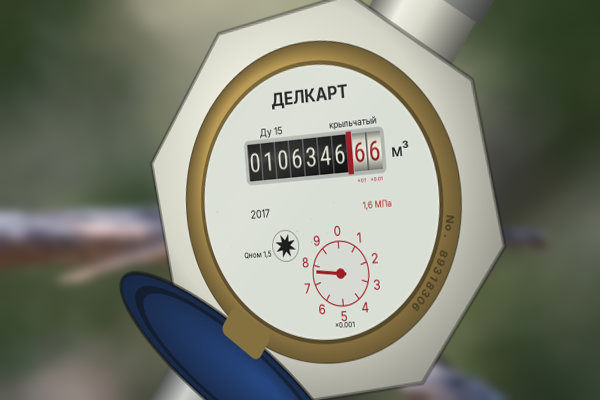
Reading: 106346.667,m³
